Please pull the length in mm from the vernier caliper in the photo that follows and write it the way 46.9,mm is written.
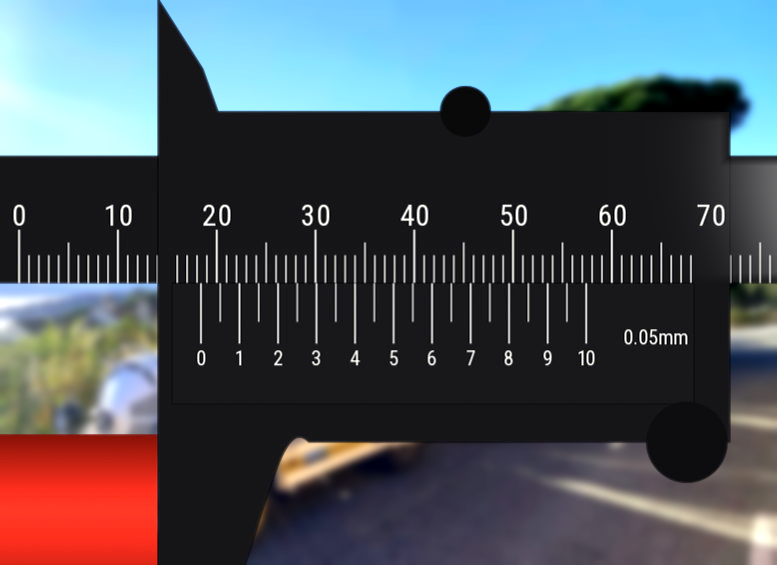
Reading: 18.4,mm
